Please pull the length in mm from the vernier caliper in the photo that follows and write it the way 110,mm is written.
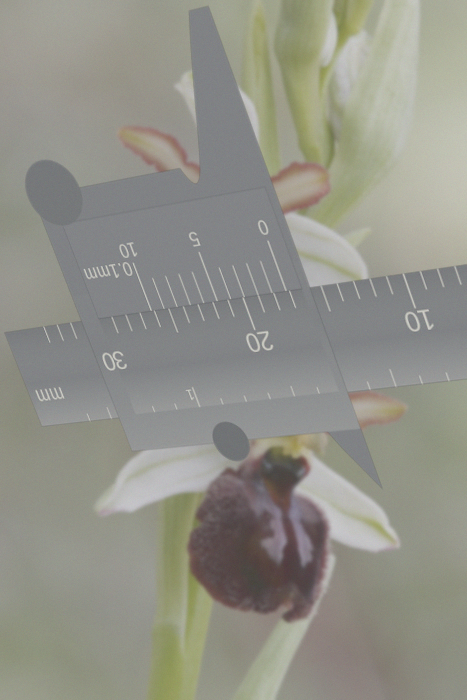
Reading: 17.2,mm
